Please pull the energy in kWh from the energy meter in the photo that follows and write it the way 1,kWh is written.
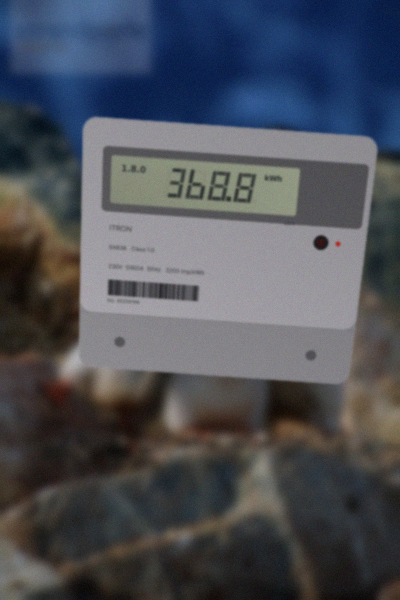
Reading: 368.8,kWh
